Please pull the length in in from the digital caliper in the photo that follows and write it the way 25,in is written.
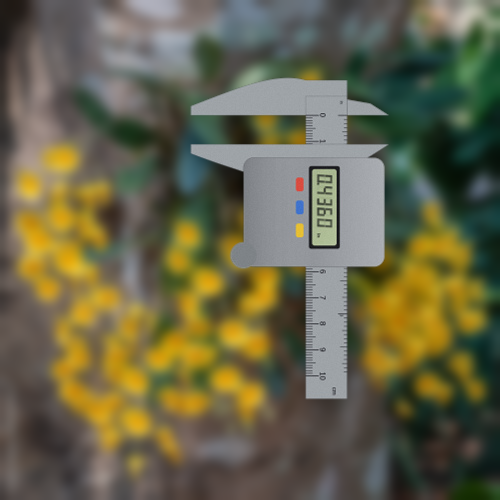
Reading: 0.4360,in
